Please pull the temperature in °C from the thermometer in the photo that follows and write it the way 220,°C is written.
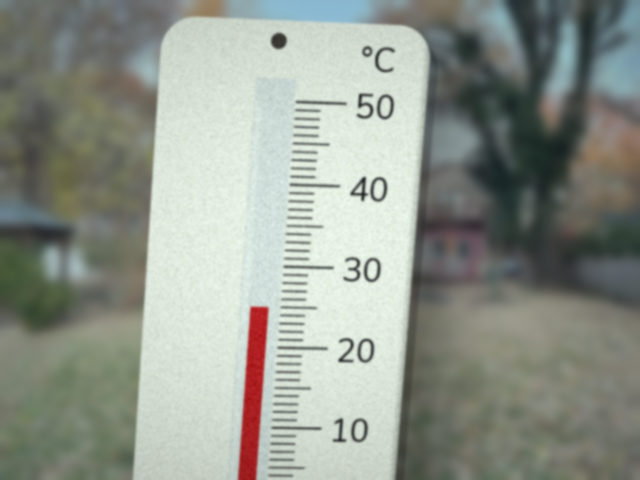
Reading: 25,°C
